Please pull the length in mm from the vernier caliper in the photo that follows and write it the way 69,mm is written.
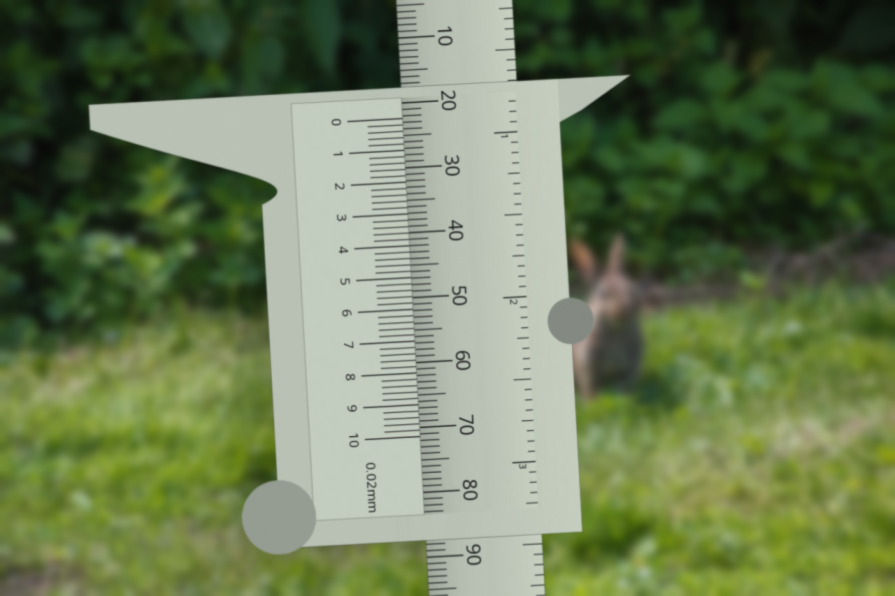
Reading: 22.4,mm
